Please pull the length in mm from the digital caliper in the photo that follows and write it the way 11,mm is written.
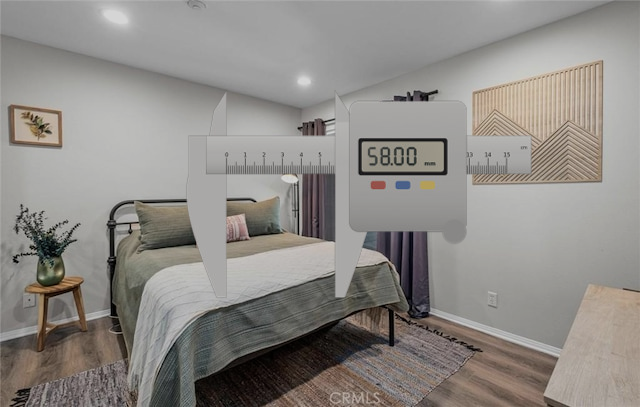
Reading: 58.00,mm
